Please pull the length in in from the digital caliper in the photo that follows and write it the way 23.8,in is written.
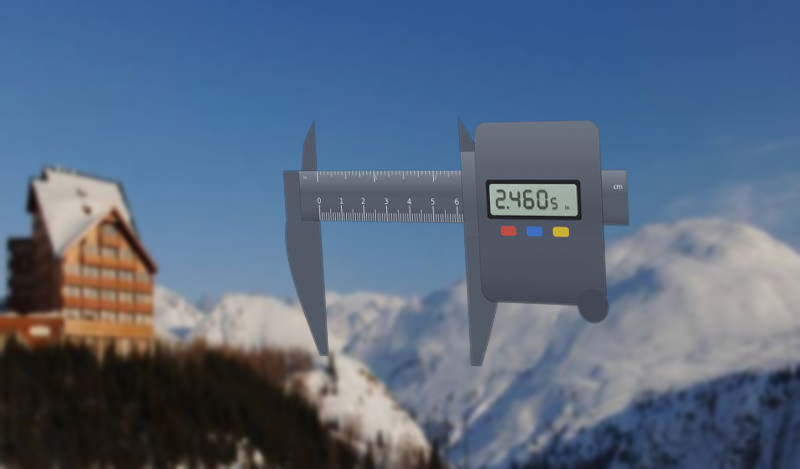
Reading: 2.4605,in
